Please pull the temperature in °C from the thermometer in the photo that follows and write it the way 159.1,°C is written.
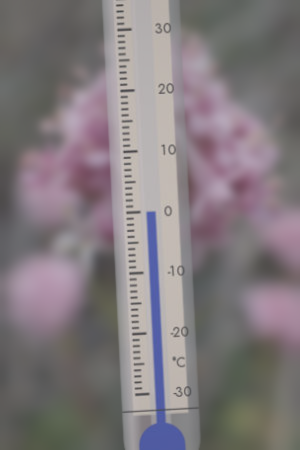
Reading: 0,°C
